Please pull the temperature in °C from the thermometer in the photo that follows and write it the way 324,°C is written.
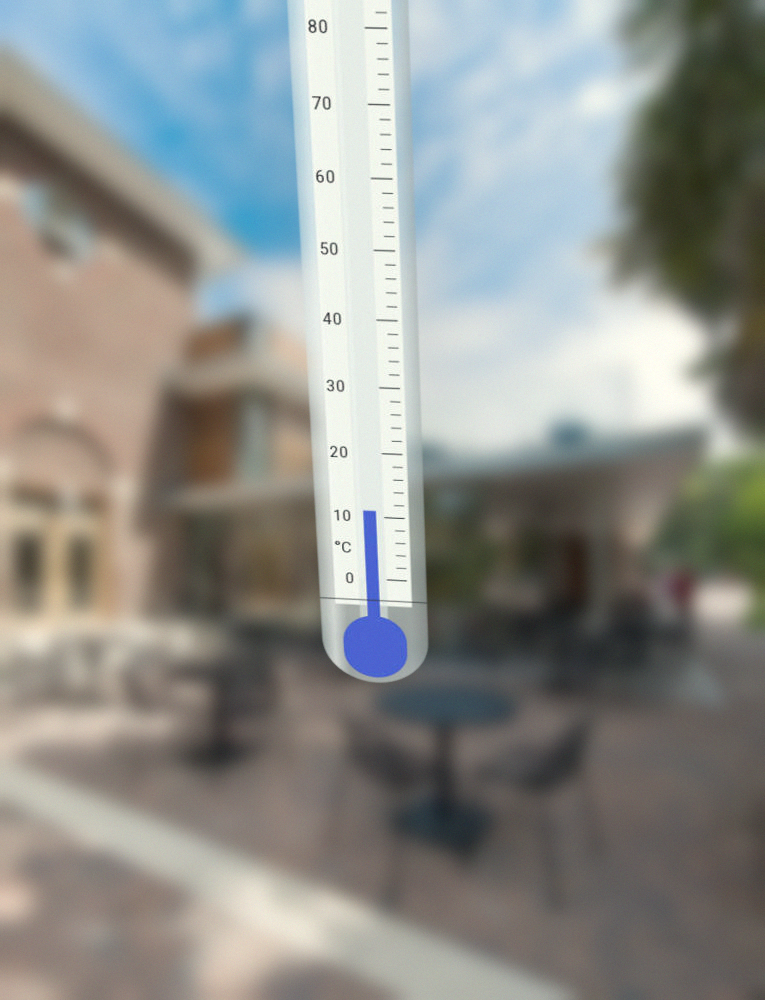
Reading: 11,°C
